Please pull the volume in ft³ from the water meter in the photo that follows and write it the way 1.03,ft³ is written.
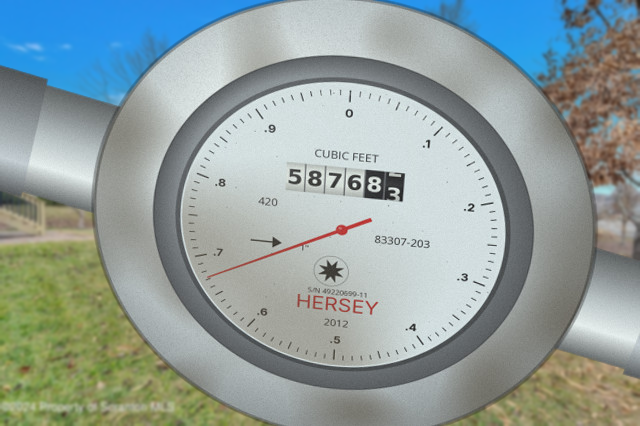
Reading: 587682.67,ft³
